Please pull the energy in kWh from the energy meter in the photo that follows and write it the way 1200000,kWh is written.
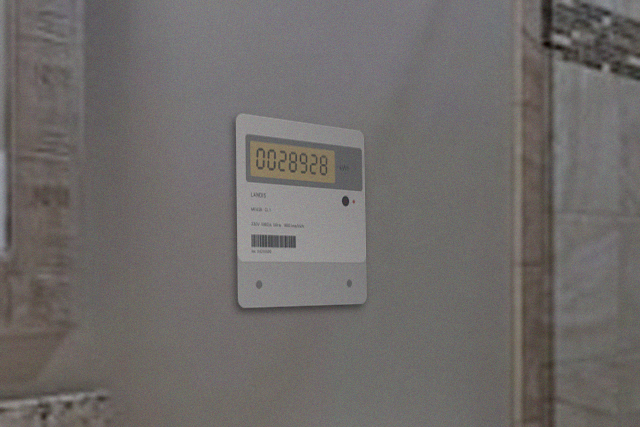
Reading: 28928,kWh
